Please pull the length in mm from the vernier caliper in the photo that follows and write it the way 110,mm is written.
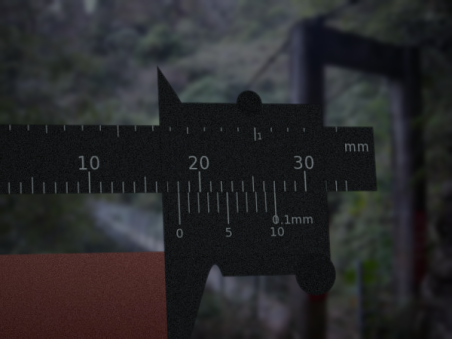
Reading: 18.0,mm
